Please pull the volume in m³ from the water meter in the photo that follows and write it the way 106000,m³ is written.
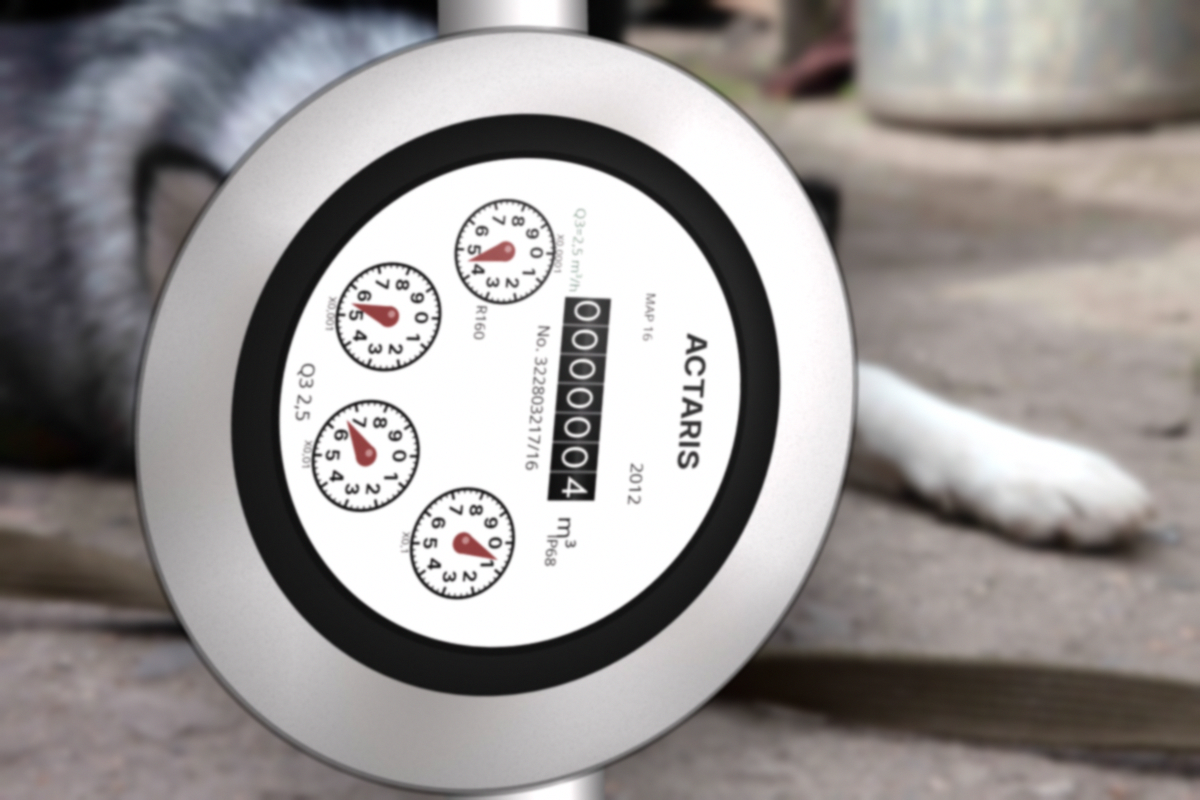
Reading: 4.0654,m³
